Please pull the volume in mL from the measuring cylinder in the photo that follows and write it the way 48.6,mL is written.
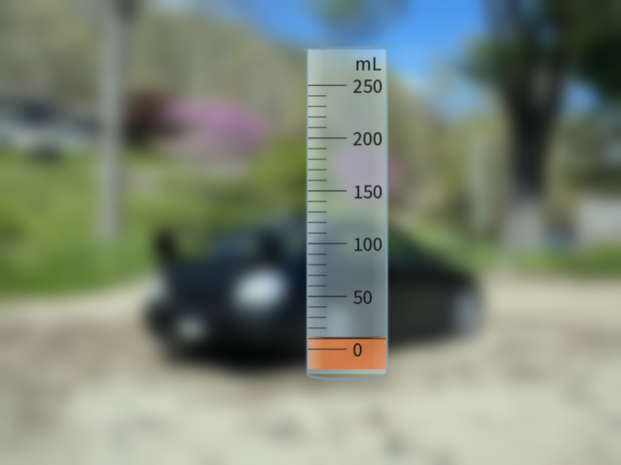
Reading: 10,mL
